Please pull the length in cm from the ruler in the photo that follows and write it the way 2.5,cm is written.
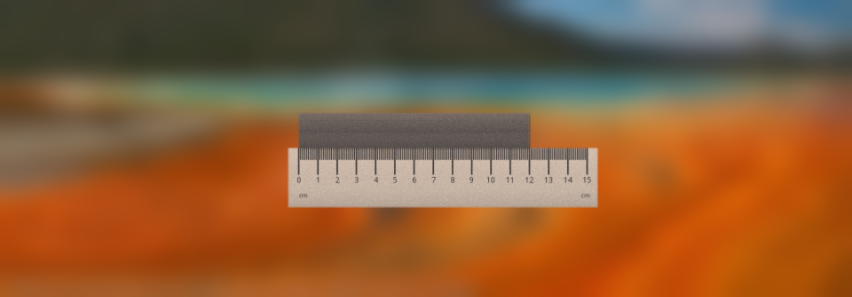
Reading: 12,cm
